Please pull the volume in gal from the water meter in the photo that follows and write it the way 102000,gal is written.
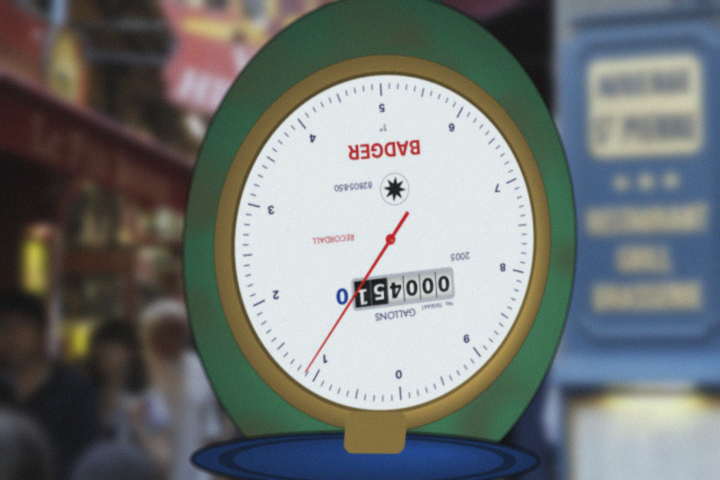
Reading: 4511.1,gal
